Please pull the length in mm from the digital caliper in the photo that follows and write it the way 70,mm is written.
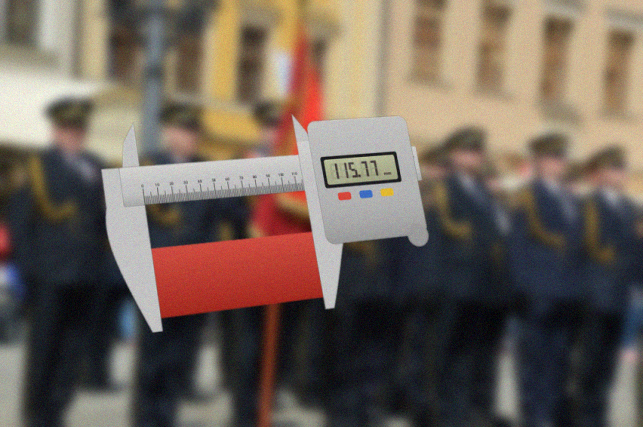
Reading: 115.77,mm
